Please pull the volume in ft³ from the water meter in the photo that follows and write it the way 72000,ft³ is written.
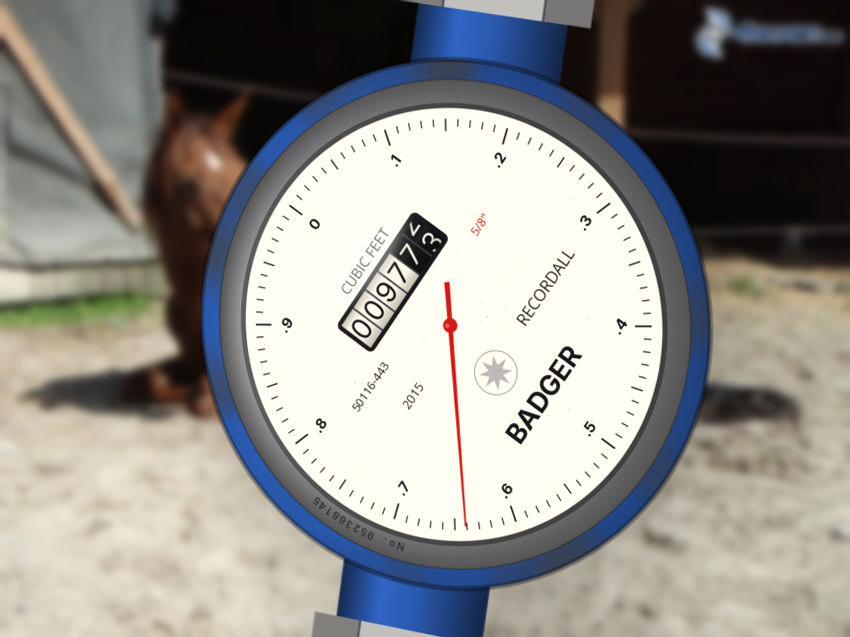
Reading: 9772.64,ft³
